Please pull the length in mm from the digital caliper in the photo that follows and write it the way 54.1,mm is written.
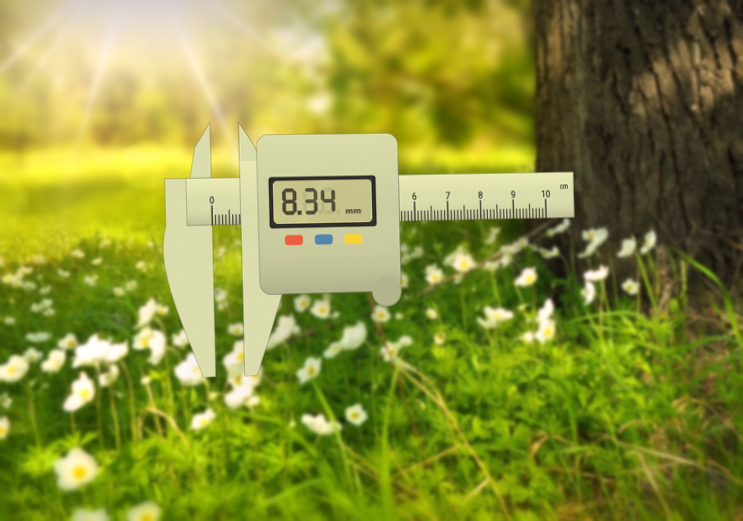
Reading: 8.34,mm
